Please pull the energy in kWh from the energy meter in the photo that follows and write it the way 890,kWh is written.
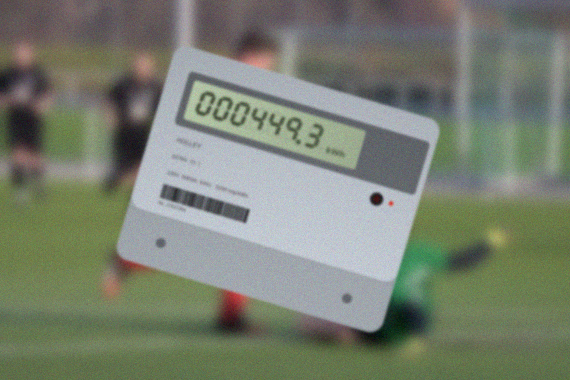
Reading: 449.3,kWh
